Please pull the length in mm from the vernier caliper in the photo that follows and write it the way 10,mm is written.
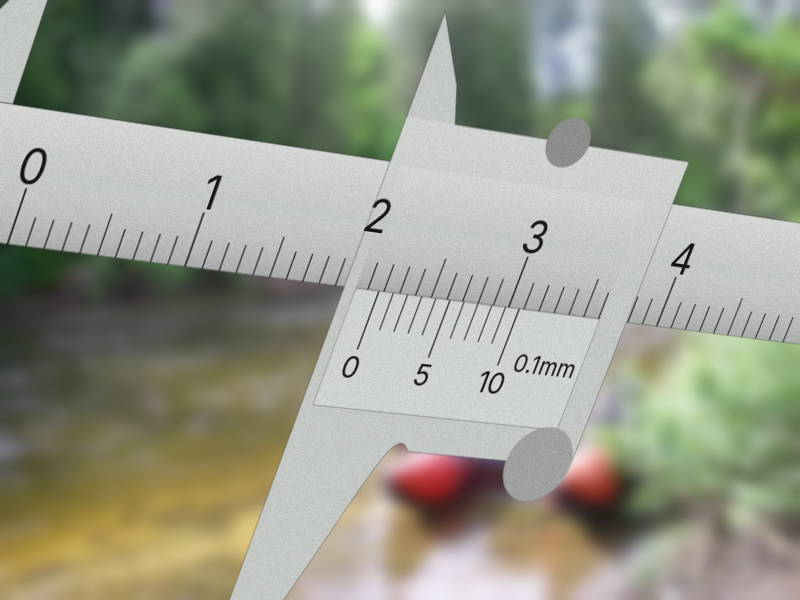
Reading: 21.7,mm
